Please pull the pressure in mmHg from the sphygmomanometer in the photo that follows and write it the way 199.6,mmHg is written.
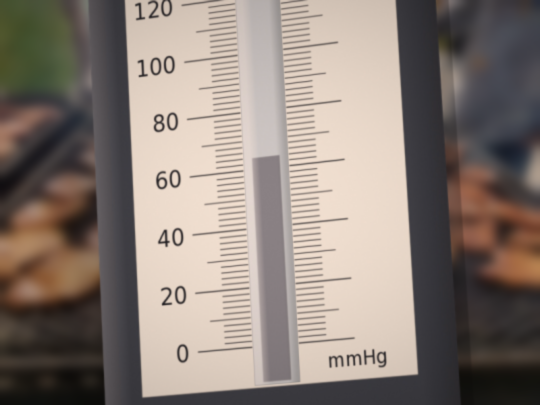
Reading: 64,mmHg
